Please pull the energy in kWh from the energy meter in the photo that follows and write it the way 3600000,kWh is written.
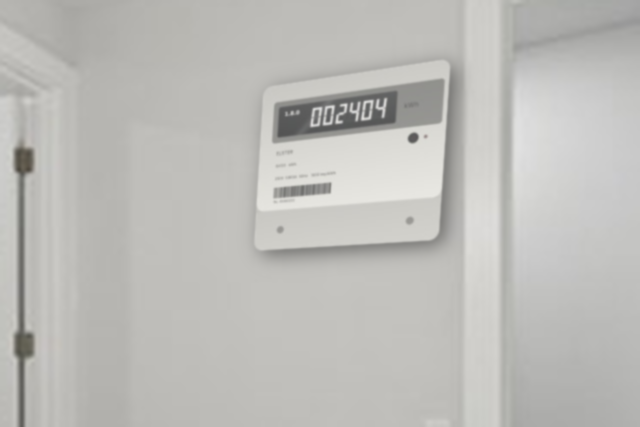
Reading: 2404,kWh
